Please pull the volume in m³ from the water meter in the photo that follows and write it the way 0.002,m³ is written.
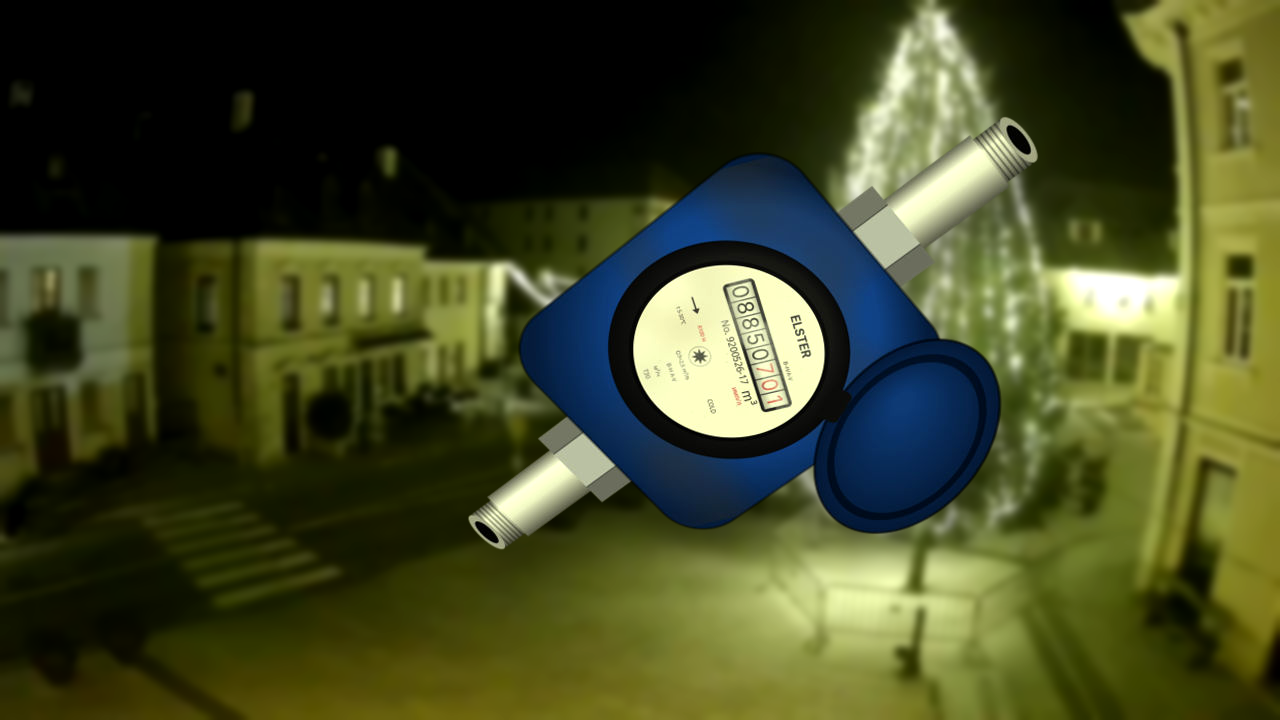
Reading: 8850.701,m³
